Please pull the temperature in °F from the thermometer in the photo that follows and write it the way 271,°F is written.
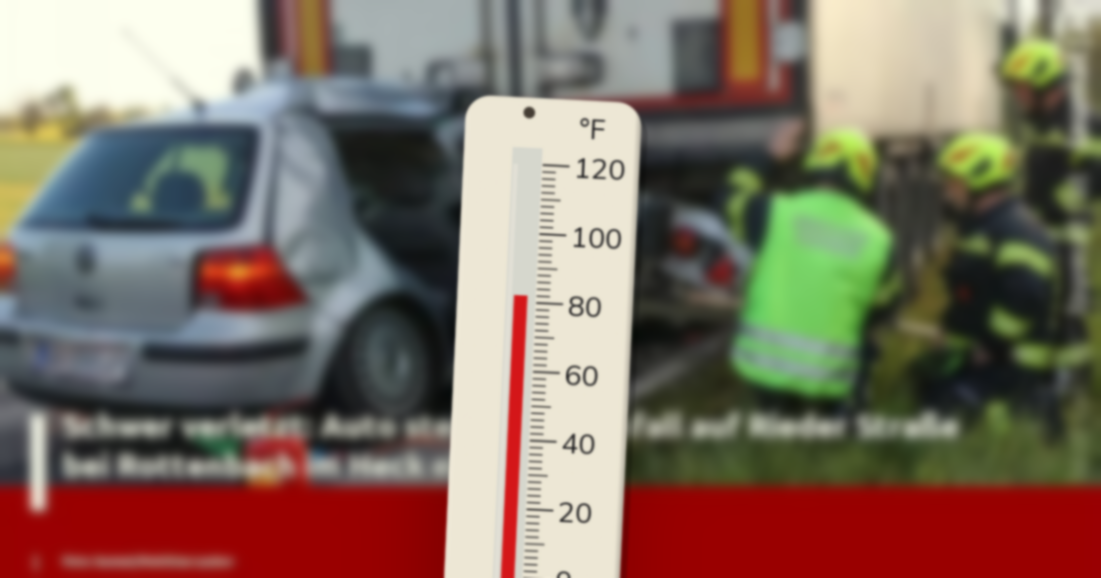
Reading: 82,°F
